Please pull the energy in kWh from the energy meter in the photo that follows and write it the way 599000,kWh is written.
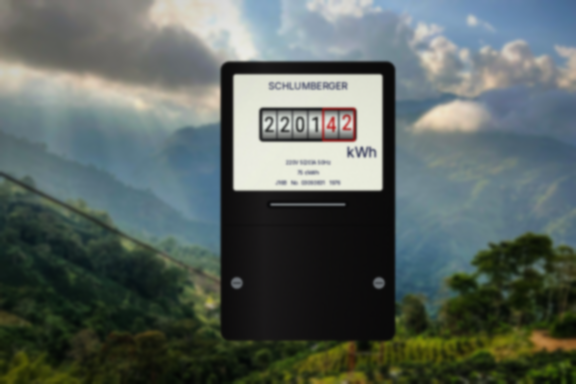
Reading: 2201.42,kWh
